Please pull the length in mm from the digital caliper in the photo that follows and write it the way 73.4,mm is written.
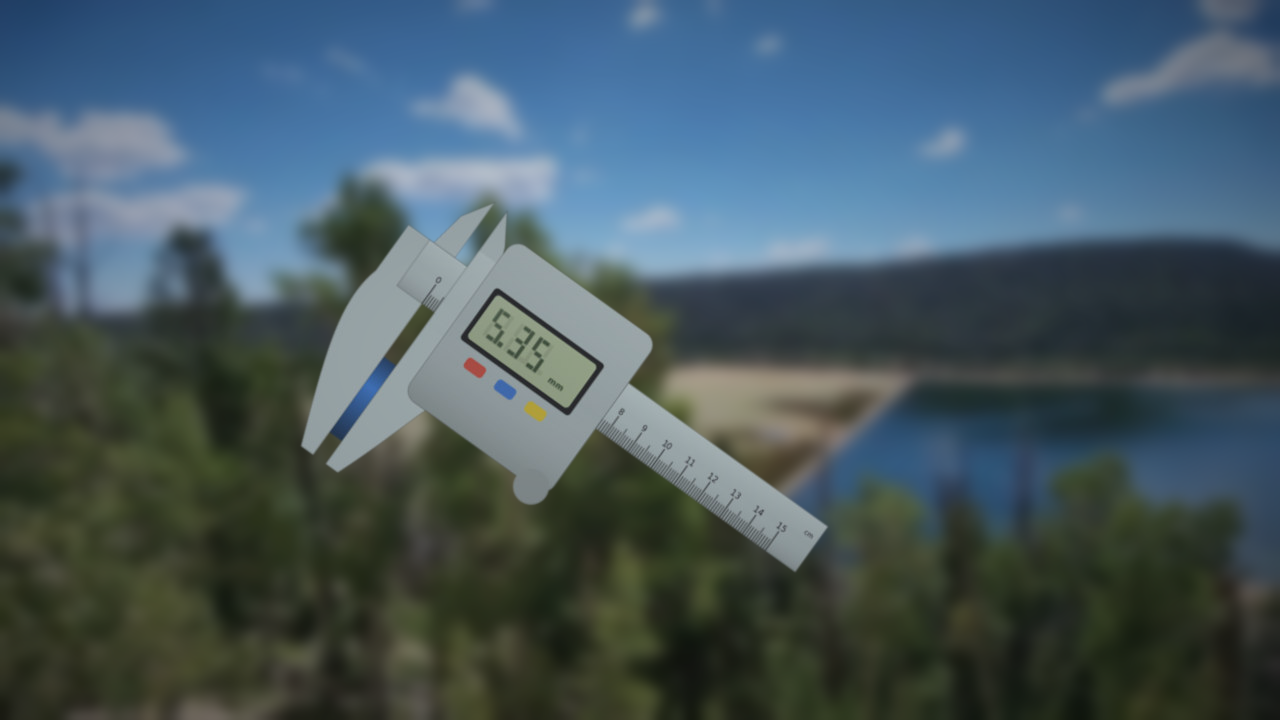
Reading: 5.35,mm
